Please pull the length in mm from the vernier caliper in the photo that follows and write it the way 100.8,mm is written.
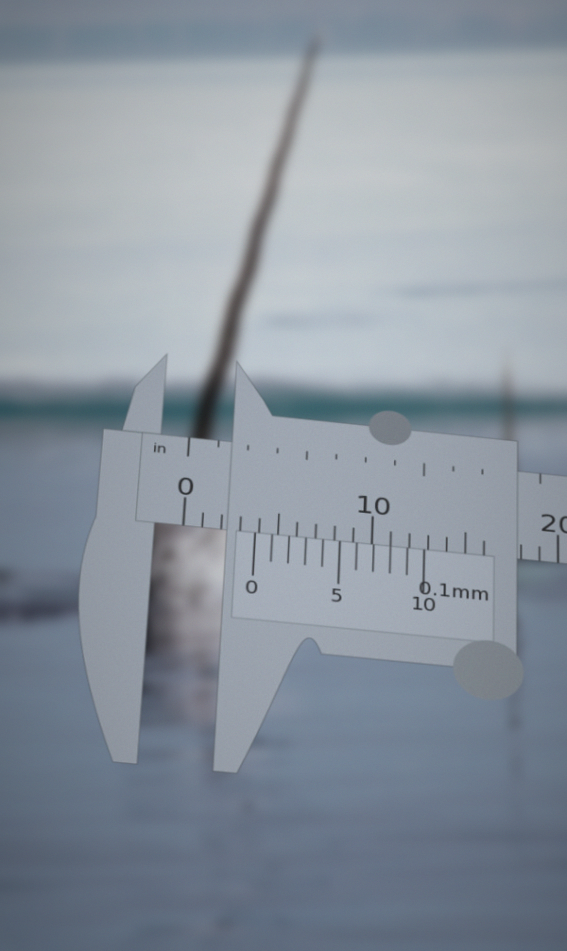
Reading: 3.8,mm
